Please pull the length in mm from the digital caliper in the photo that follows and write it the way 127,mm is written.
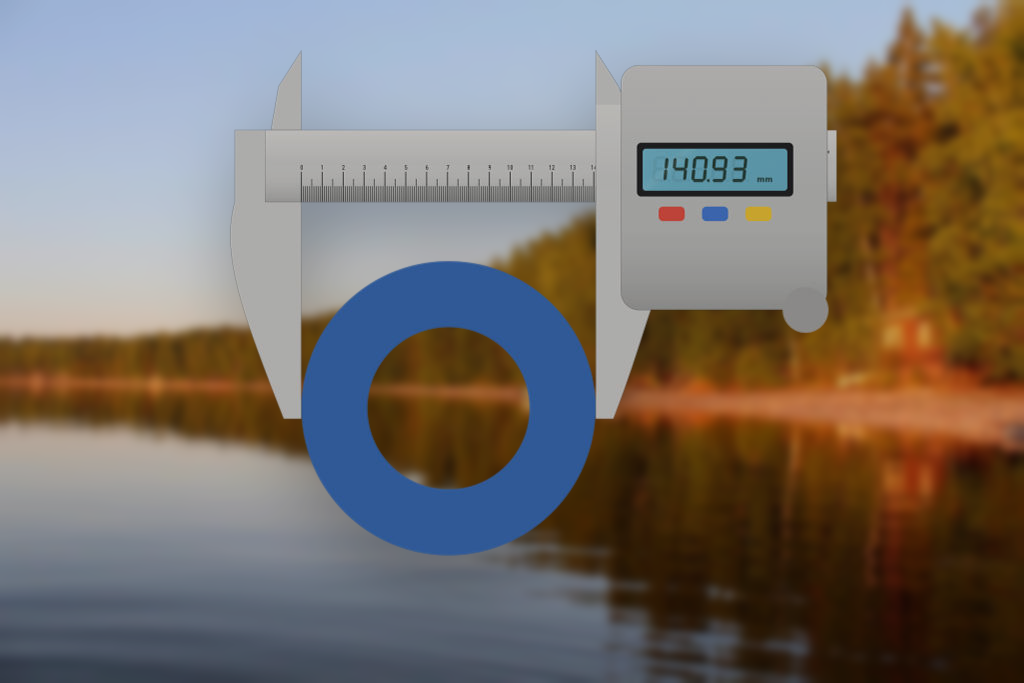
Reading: 140.93,mm
